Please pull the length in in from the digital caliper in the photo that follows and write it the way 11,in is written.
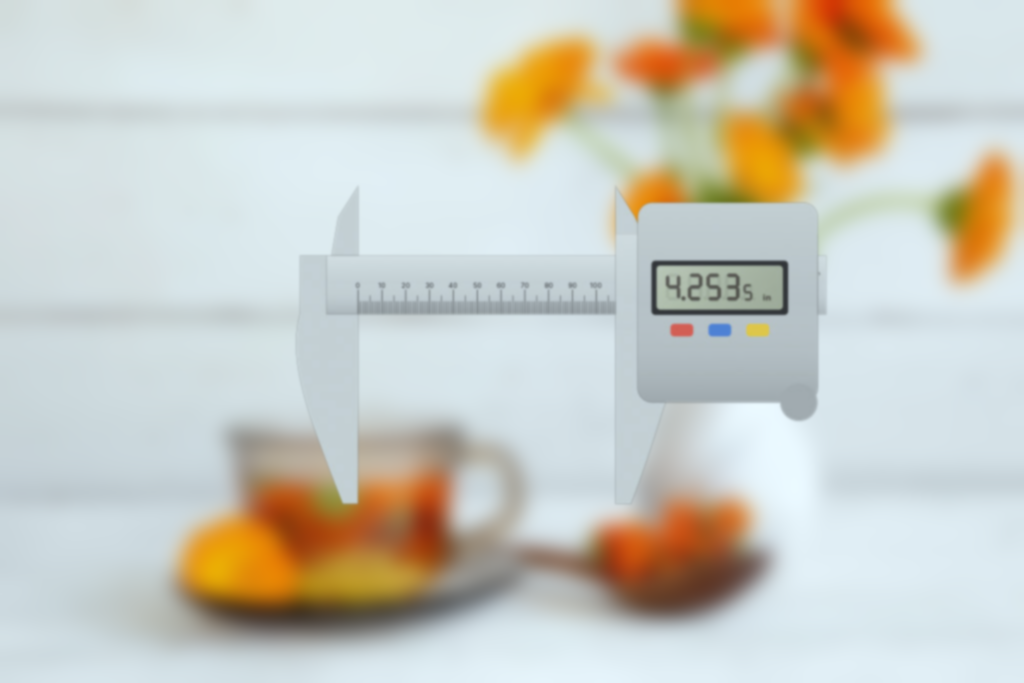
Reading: 4.2535,in
